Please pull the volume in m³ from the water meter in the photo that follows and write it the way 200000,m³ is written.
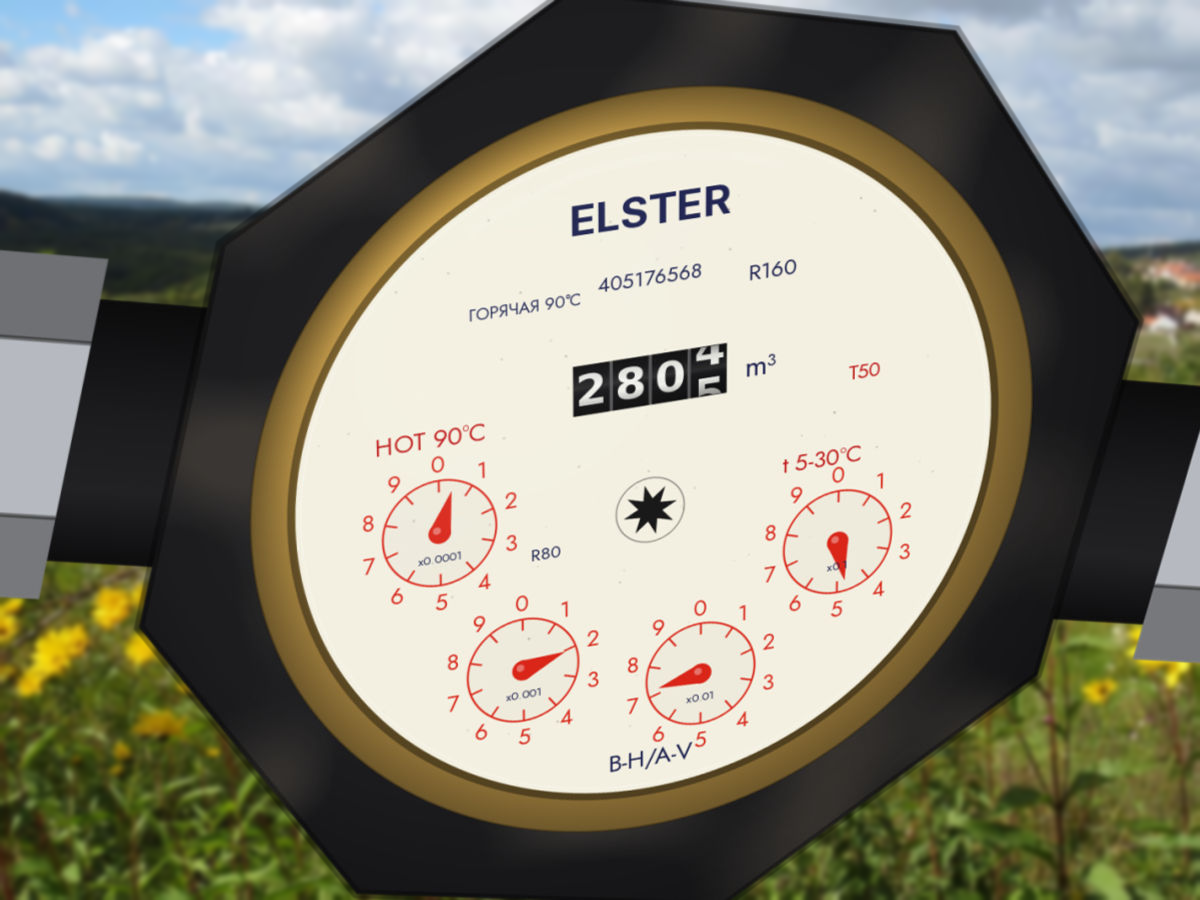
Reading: 2804.4720,m³
